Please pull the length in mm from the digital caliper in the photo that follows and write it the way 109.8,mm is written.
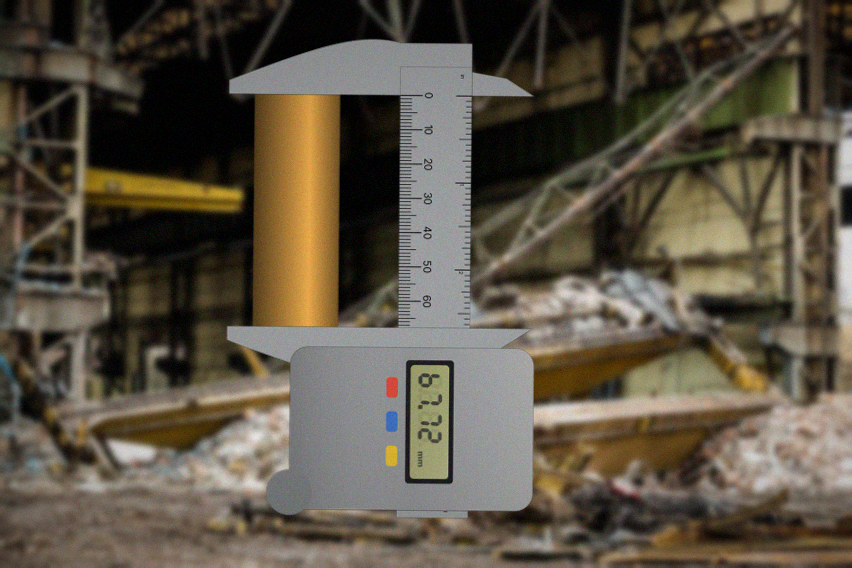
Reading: 67.72,mm
